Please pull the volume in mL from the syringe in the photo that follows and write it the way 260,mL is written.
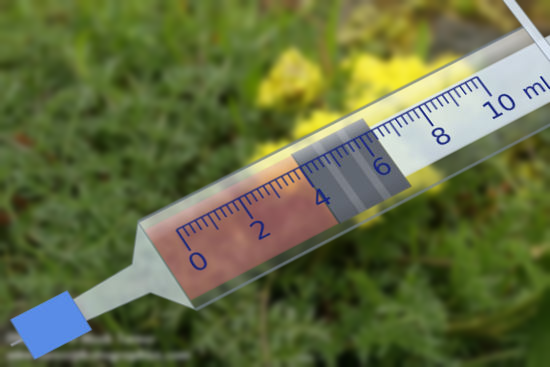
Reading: 4,mL
